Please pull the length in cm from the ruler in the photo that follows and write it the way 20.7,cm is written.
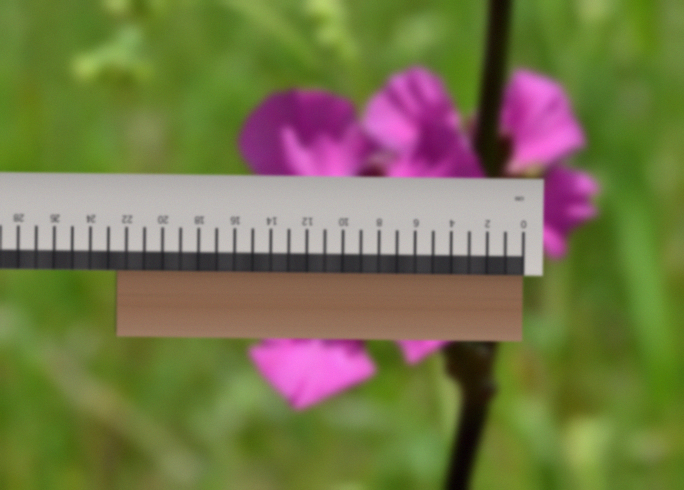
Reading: 22.5,cm
